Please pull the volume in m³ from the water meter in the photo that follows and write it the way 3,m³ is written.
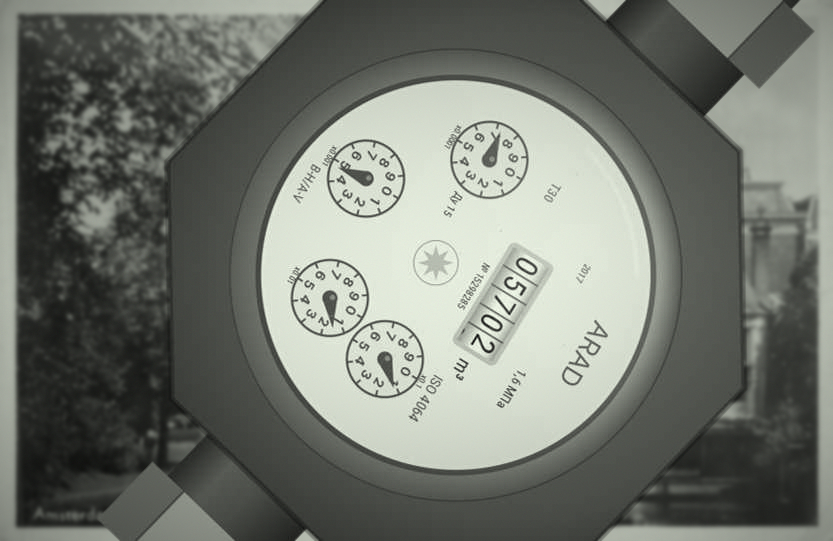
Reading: 5702.1147,m³
